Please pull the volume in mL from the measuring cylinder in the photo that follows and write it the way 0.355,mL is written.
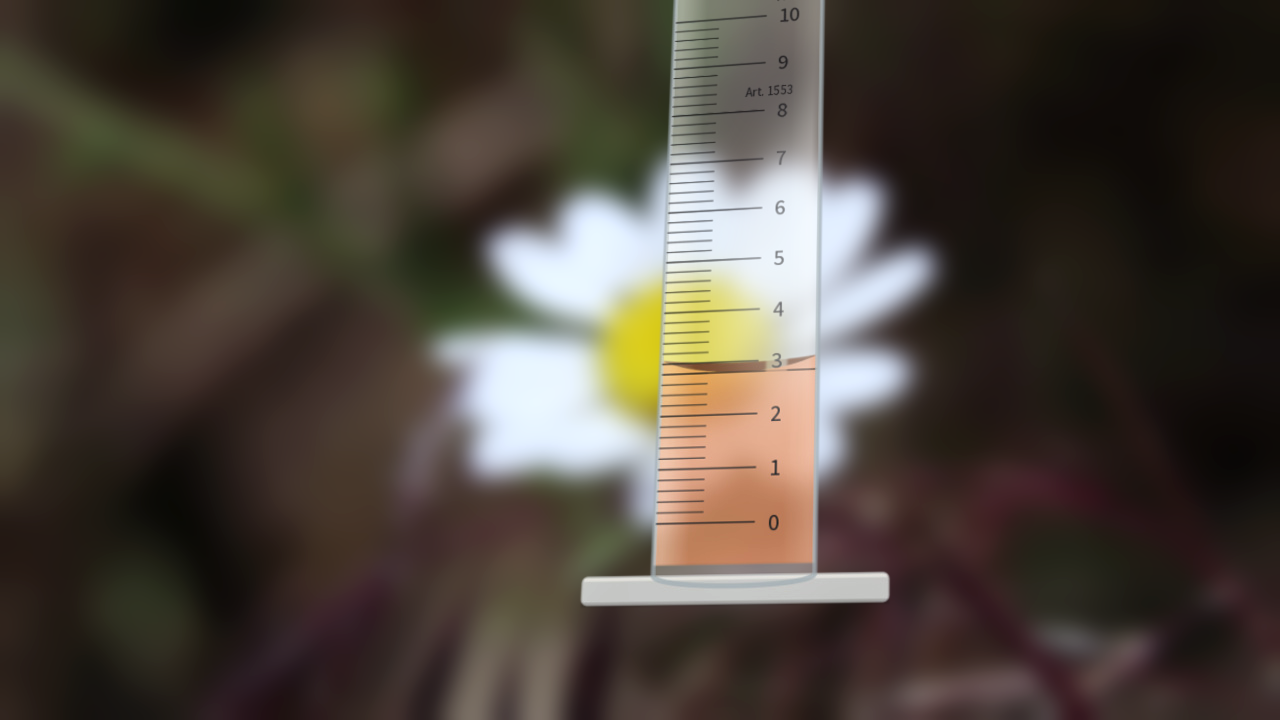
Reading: 2.8,mL
